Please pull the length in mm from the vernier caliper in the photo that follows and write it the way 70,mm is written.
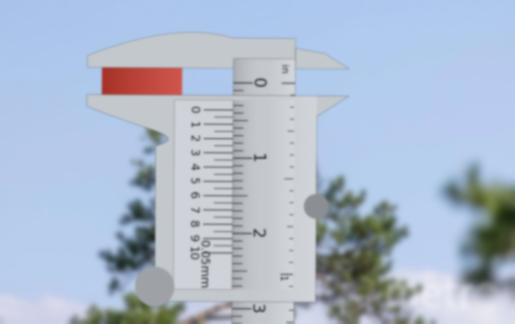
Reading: 3.6,mm
